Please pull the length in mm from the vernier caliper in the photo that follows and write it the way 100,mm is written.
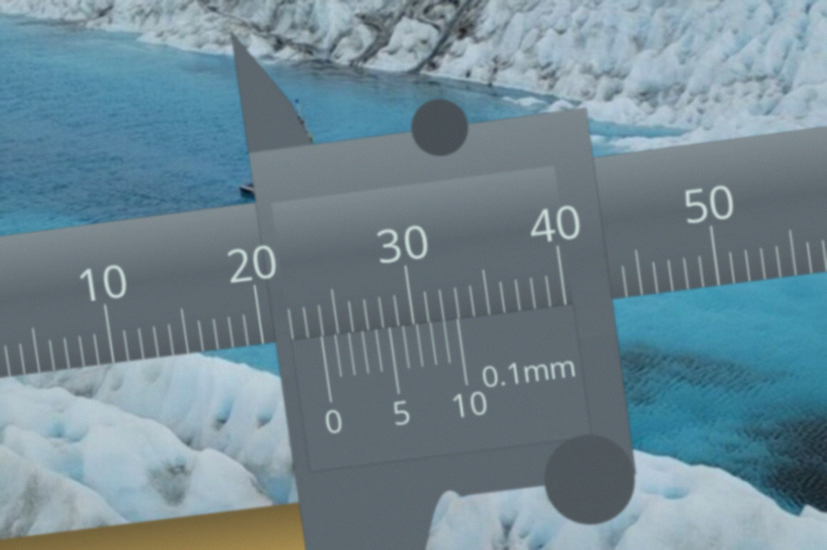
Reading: 23.9,mm
